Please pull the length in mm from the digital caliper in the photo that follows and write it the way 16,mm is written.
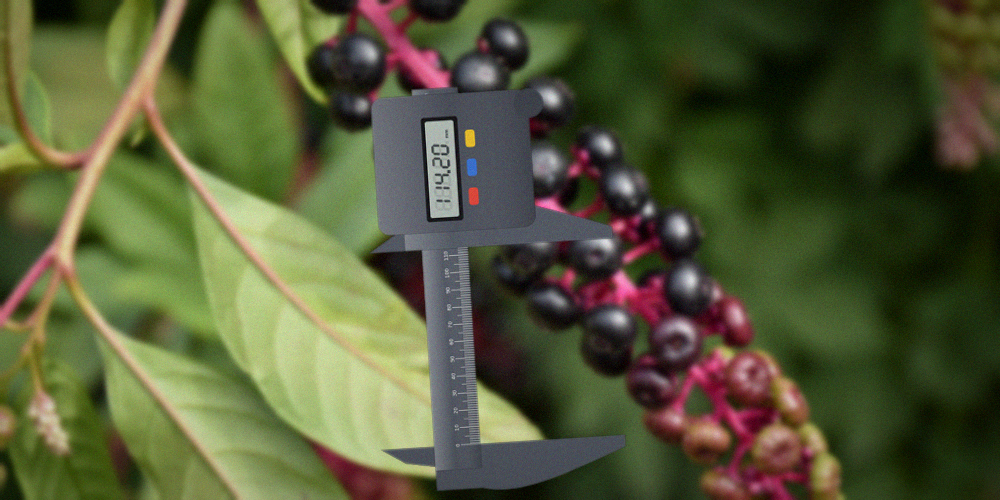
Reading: 114.20,mm
